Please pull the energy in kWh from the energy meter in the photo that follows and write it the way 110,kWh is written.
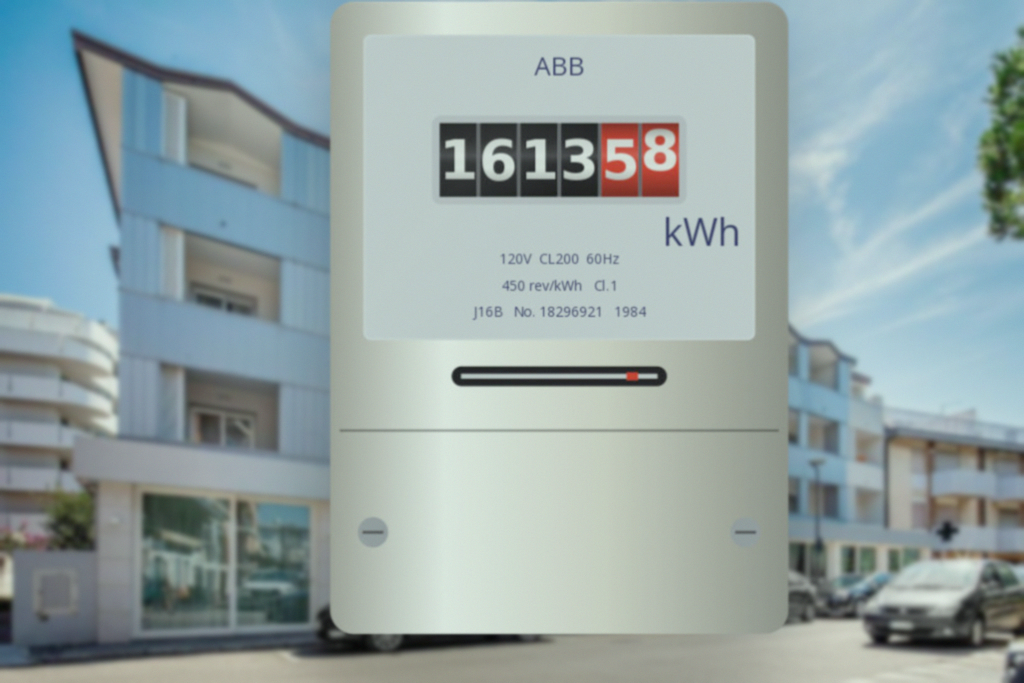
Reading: 1613.58,kWh
